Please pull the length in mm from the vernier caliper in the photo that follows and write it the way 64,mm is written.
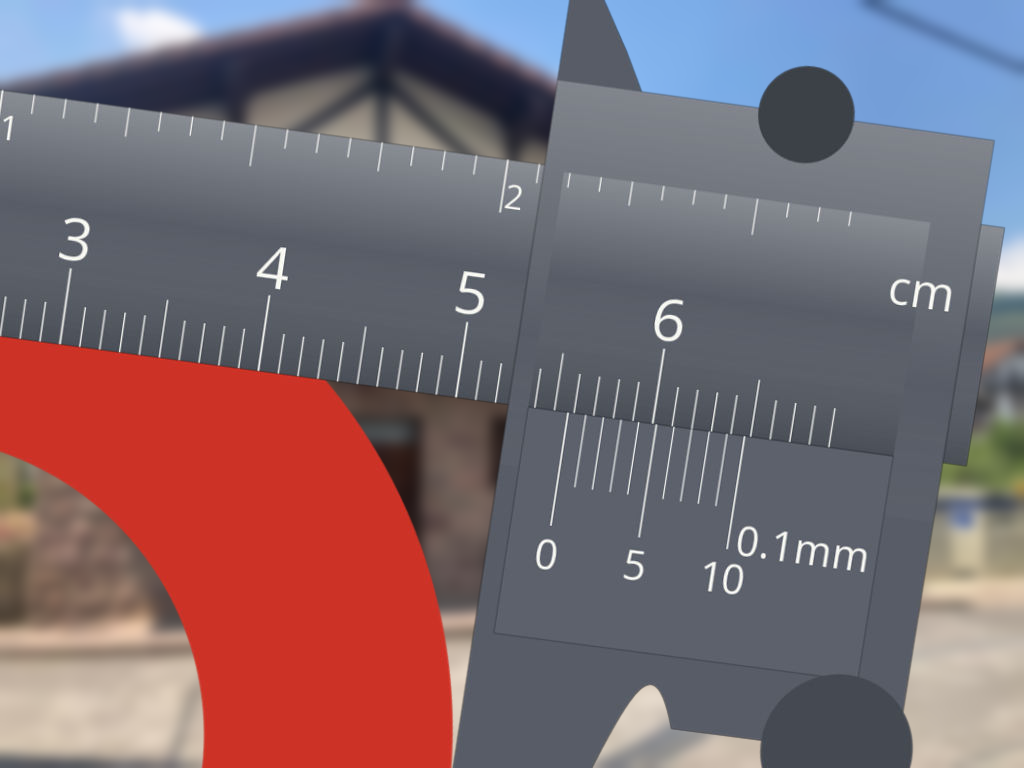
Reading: 55.7,mm
